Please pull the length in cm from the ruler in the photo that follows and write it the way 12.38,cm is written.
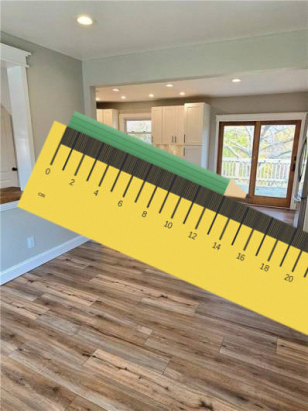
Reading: 15,cm
